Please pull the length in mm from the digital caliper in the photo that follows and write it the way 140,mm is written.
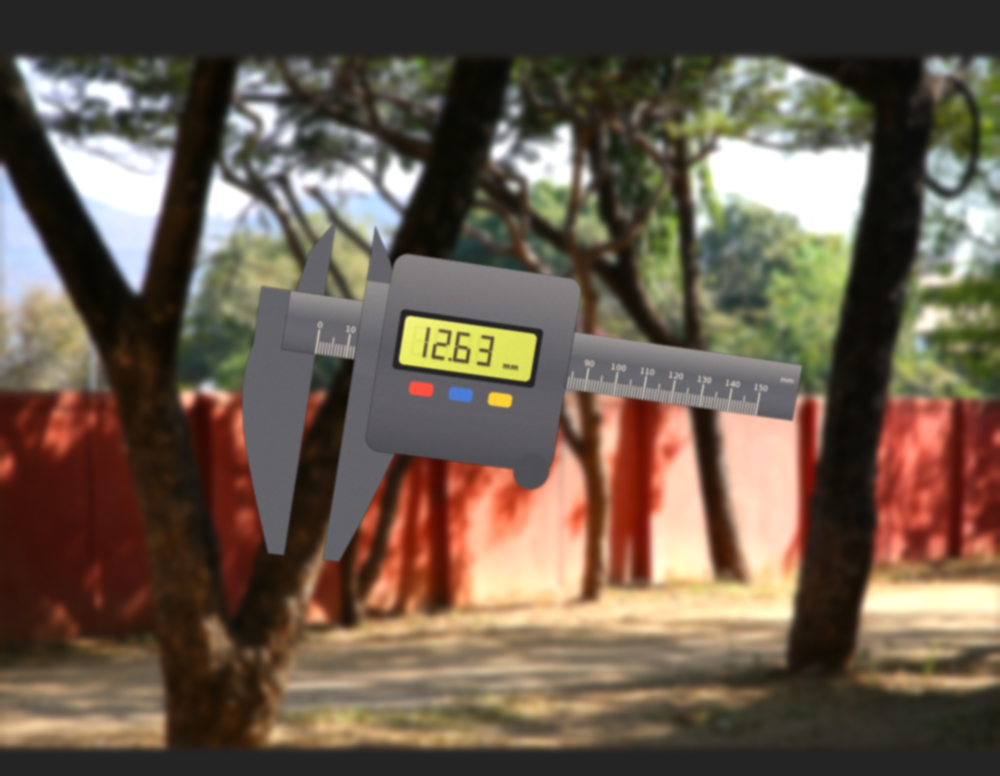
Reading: 12.63,mm
